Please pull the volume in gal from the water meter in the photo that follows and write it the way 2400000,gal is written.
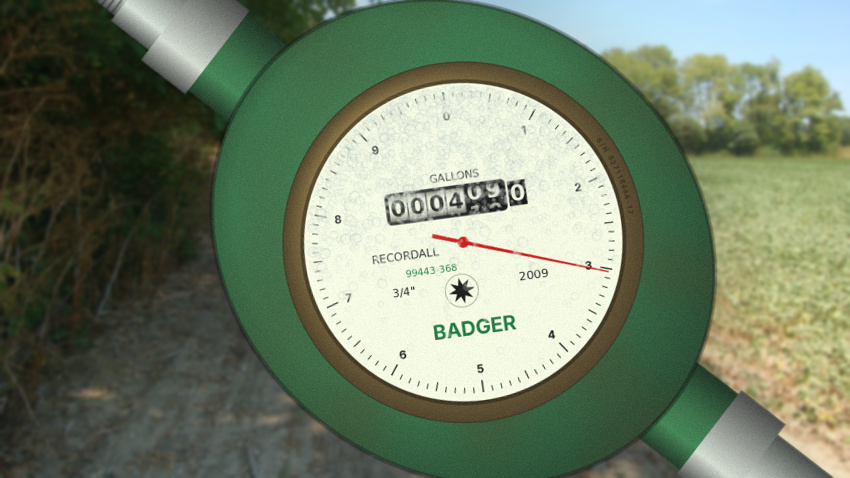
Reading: 4093.0,gal
